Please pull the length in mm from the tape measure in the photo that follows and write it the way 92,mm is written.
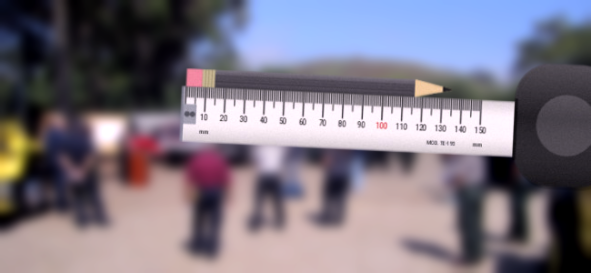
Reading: 135,mm
